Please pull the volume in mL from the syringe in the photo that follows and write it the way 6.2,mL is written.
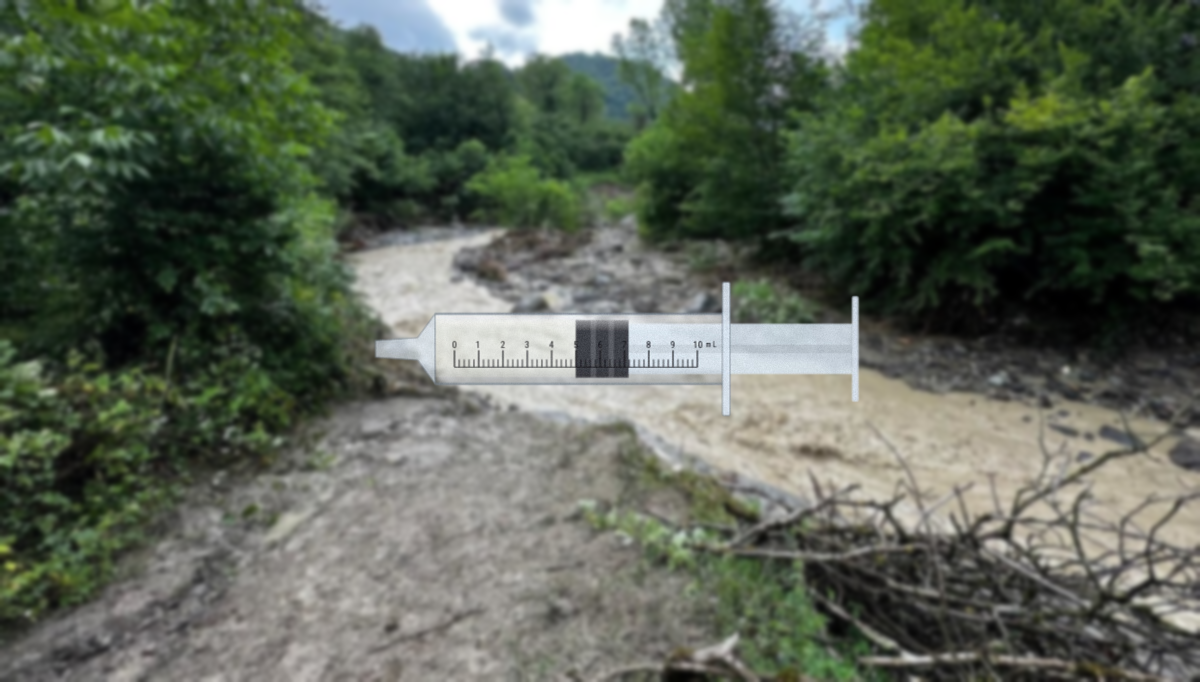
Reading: 5,mL
